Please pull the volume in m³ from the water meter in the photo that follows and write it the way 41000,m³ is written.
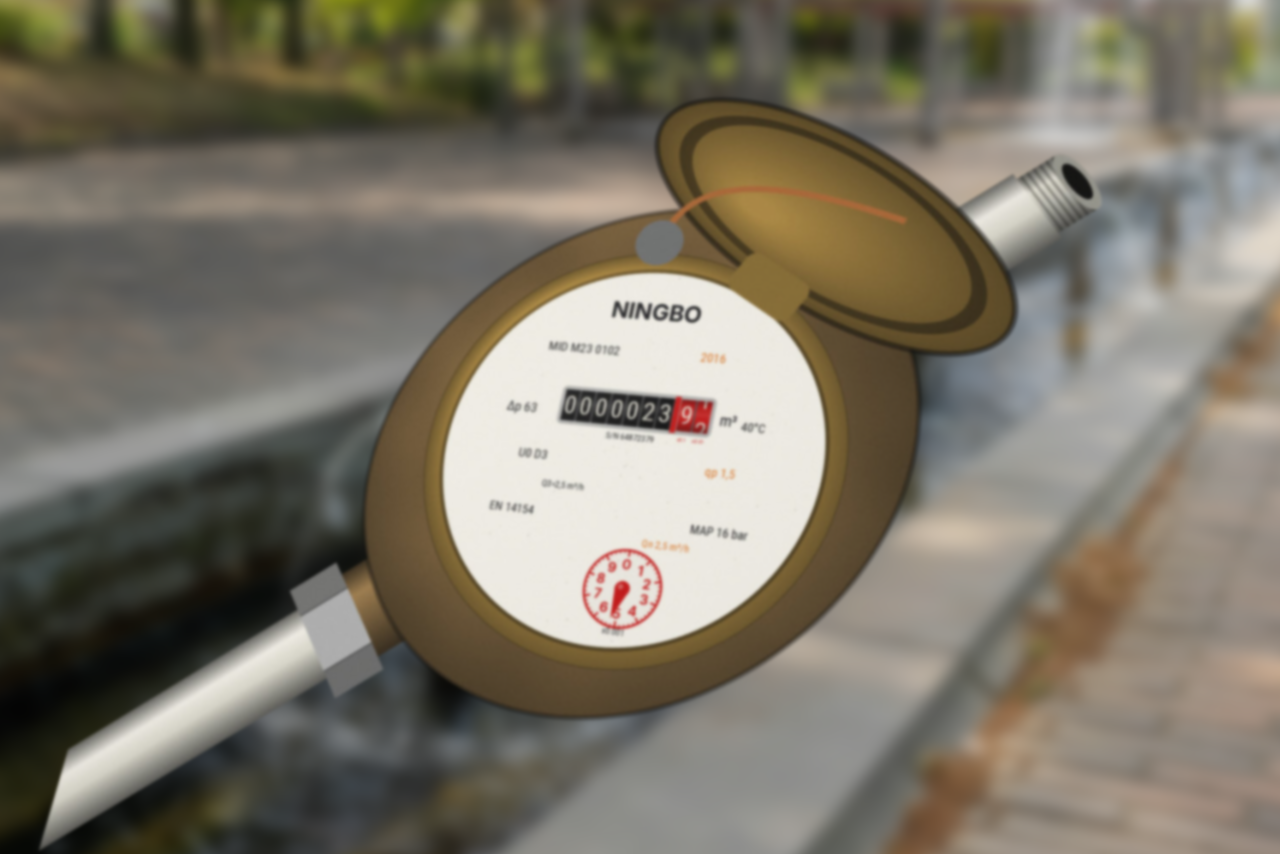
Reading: 23.915,m³
